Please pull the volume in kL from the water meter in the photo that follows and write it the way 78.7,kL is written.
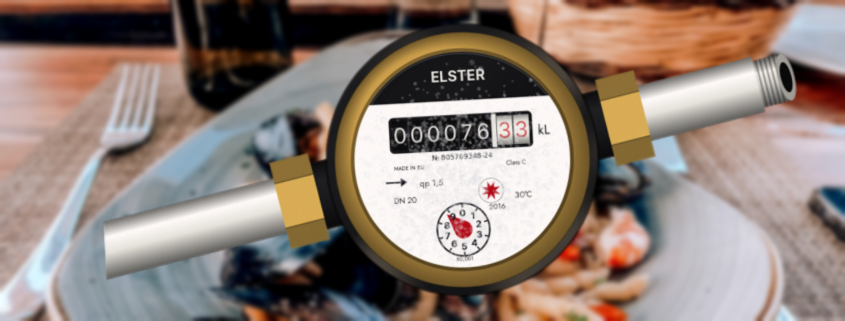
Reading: 76.338,kL
